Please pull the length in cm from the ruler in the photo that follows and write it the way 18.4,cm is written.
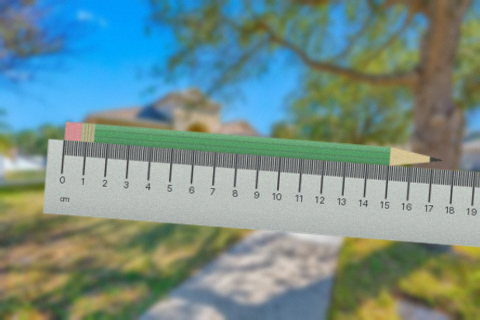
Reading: 17.5,cm
